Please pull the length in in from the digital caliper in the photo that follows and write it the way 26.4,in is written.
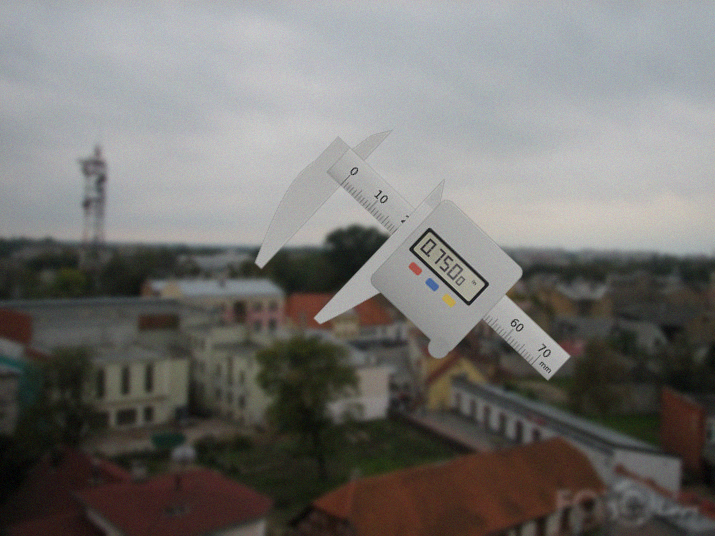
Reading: 0.7500,in
